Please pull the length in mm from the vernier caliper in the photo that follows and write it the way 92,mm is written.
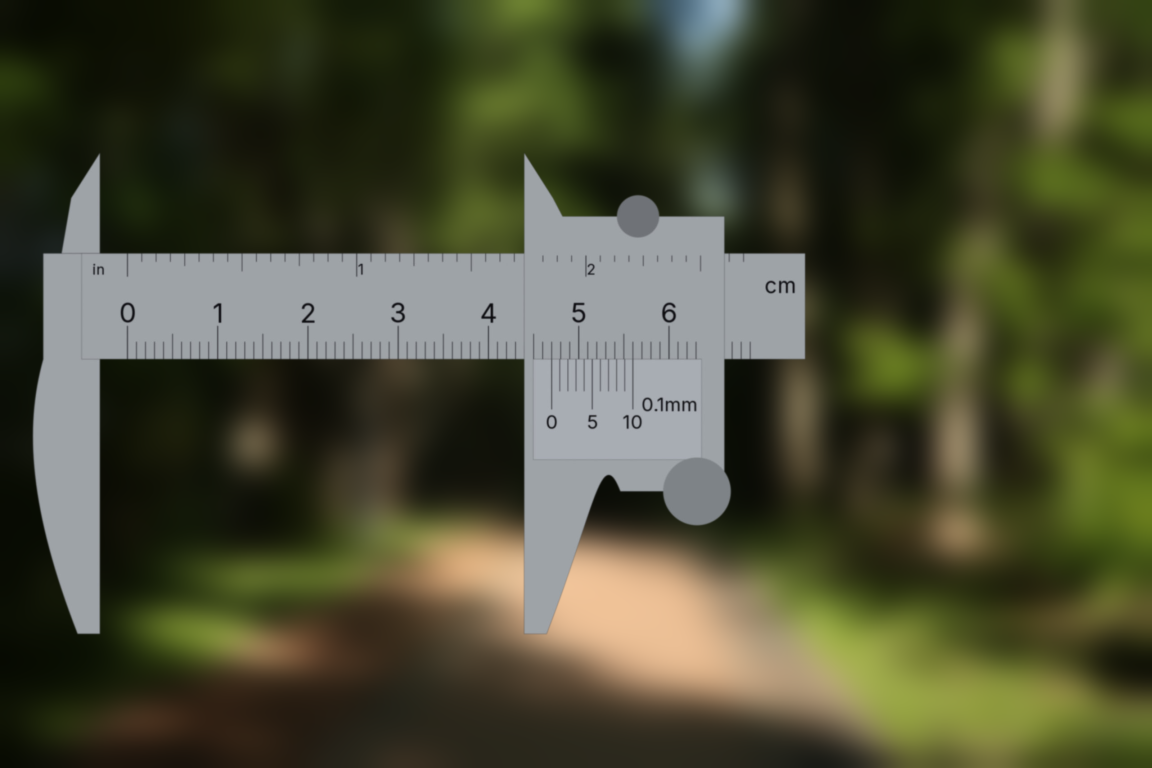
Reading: 47.0,mm
